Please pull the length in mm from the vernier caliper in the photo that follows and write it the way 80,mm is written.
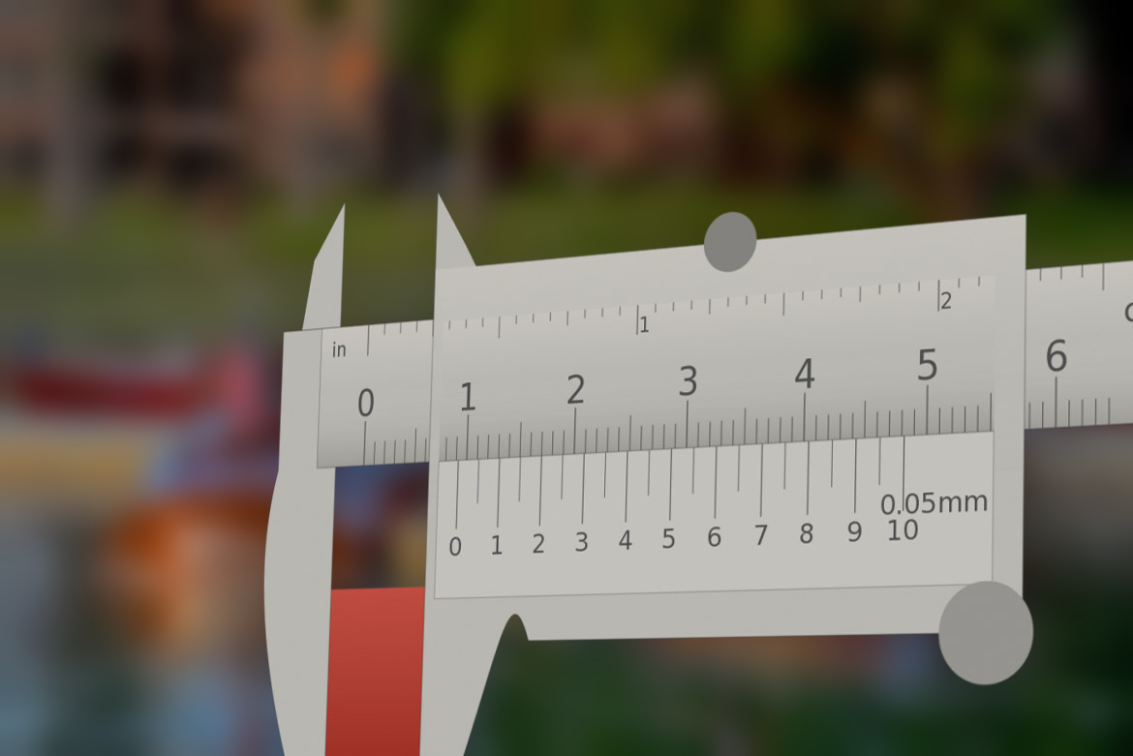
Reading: 9.2,mm
